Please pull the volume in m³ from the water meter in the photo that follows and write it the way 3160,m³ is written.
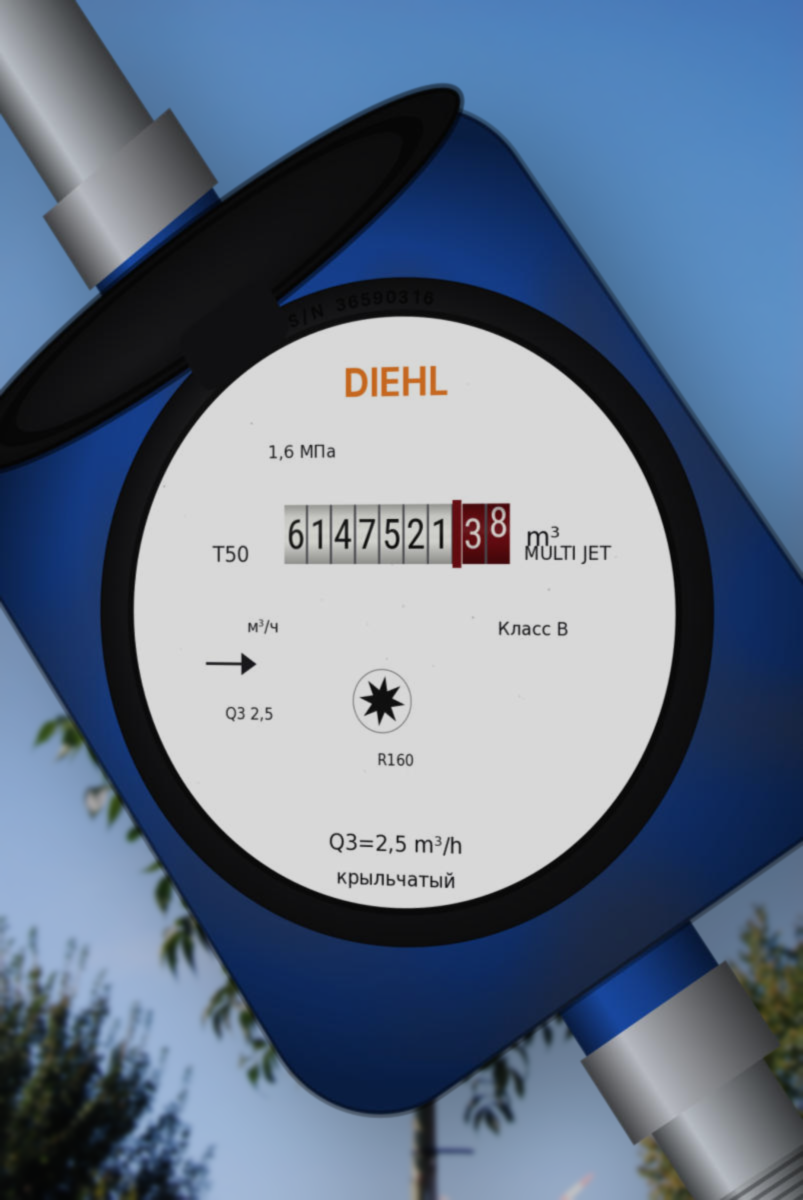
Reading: 6147521.38,m³
